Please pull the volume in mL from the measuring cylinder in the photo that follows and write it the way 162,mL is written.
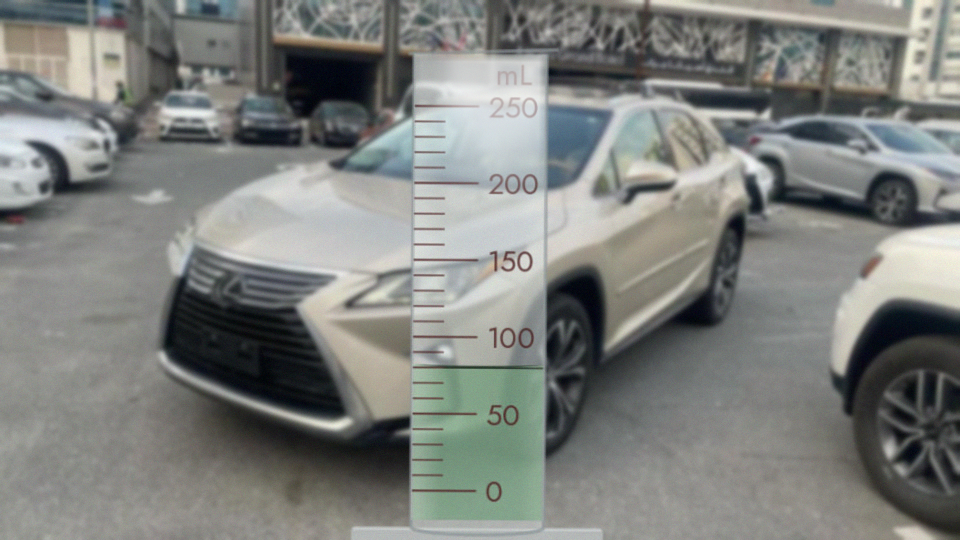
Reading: 80,mL
